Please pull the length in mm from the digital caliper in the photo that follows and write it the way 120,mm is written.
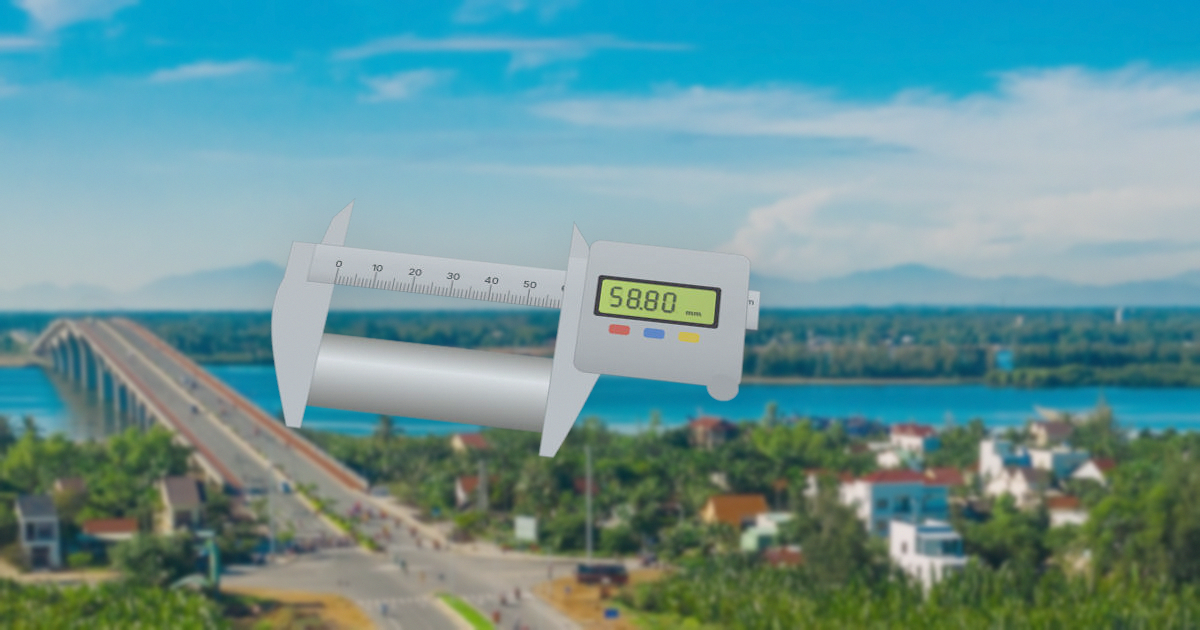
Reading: 58.80,mm
